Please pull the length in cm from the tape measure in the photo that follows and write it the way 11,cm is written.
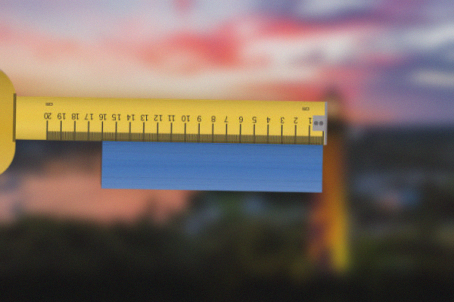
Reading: 16,cm
